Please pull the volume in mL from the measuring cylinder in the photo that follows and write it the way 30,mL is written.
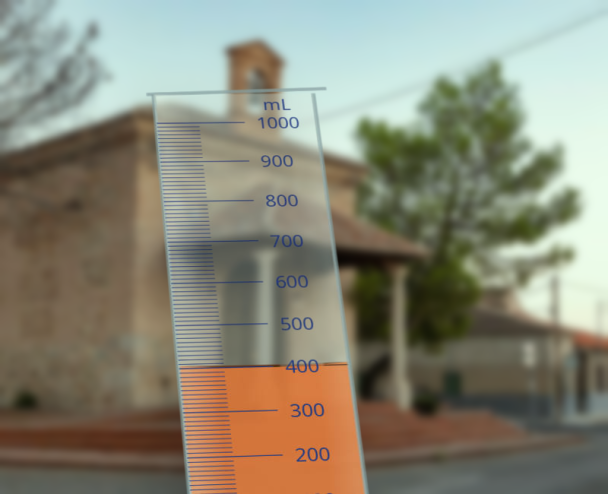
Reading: 400,mL
